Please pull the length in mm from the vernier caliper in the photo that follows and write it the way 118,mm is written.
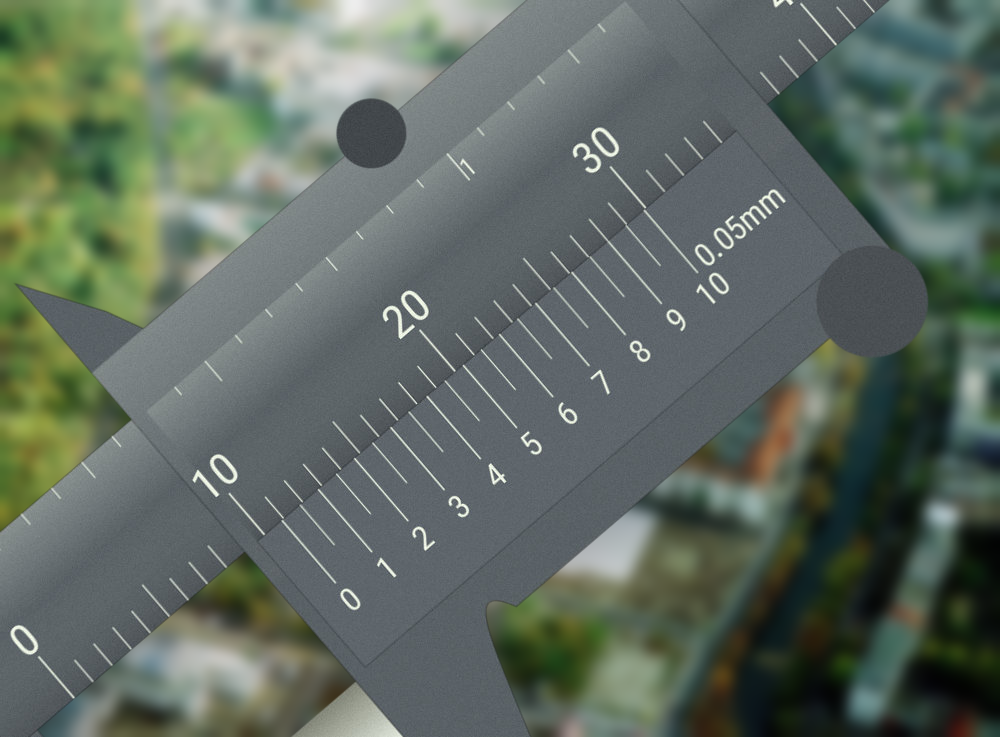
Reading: 10.90,mm
